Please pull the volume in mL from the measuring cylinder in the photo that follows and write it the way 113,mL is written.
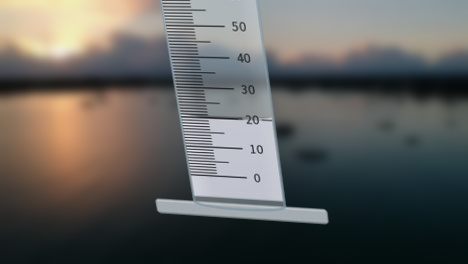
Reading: 20,mL
